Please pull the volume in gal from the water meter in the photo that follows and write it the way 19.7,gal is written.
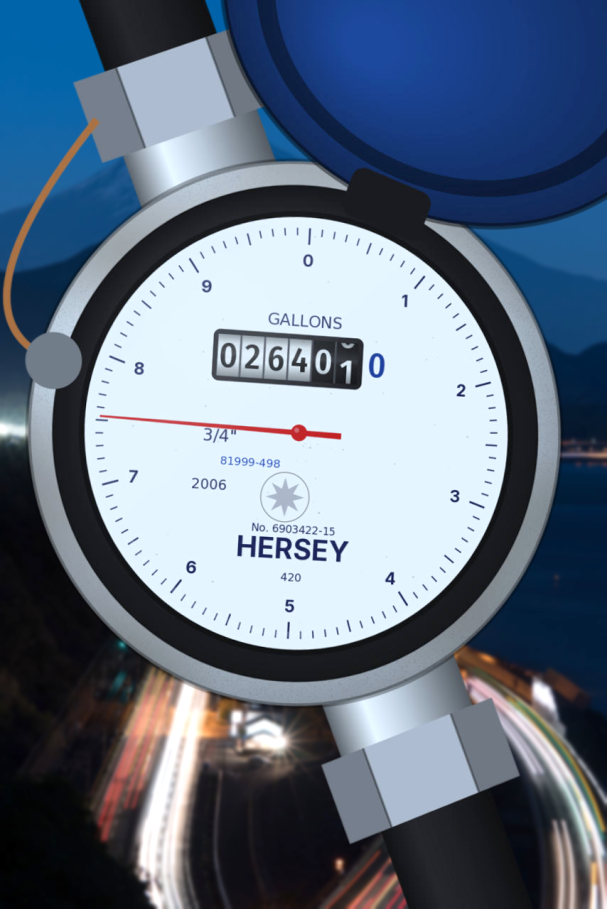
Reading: 264007.5,gal
